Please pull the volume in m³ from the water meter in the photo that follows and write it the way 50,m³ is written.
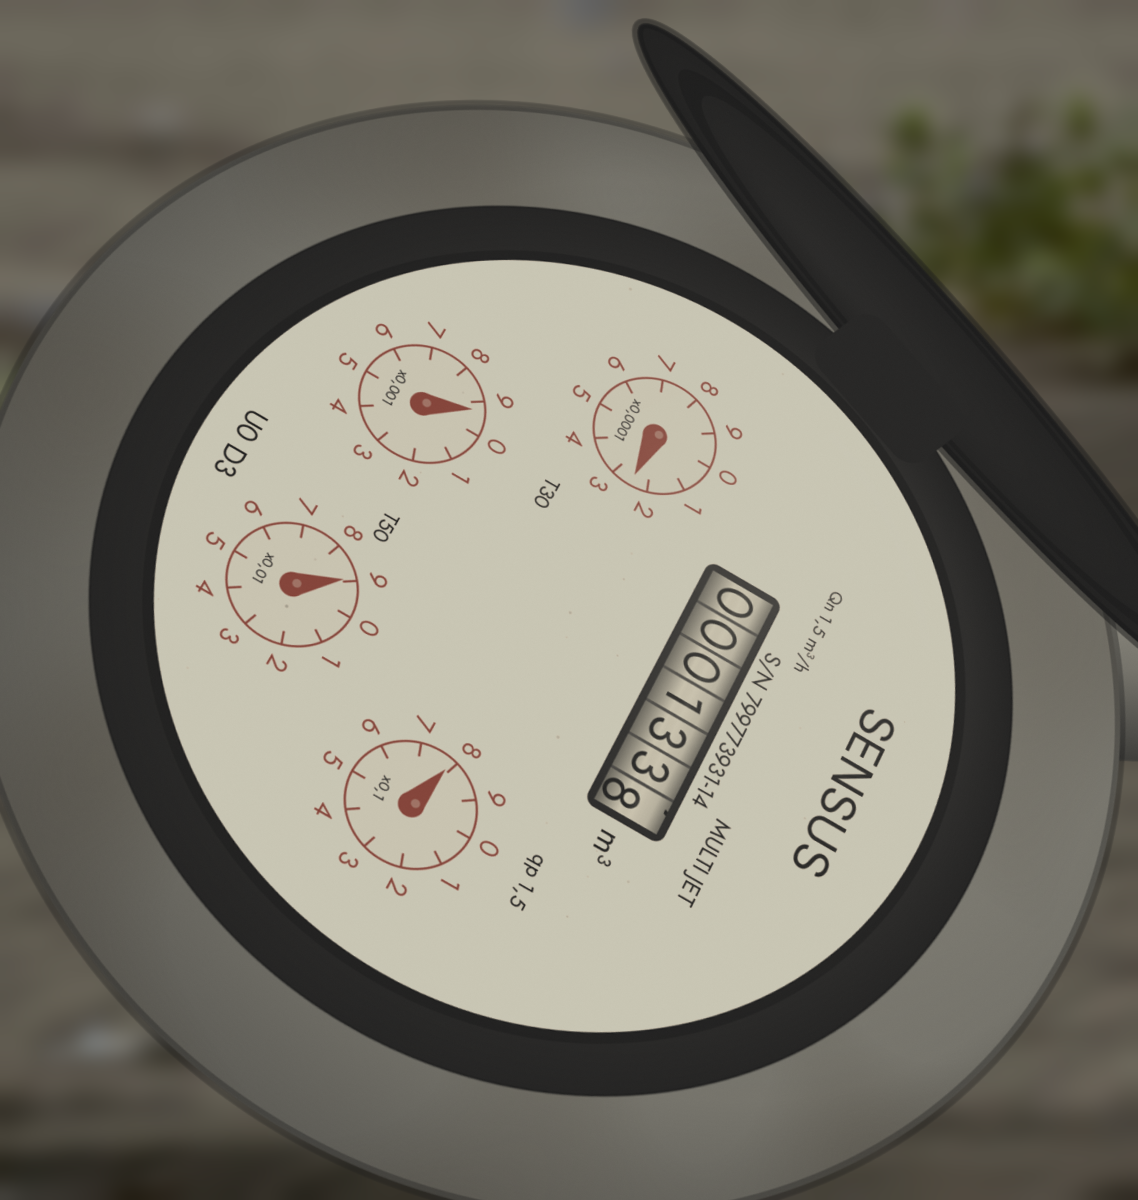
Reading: 1337.7892,m³
